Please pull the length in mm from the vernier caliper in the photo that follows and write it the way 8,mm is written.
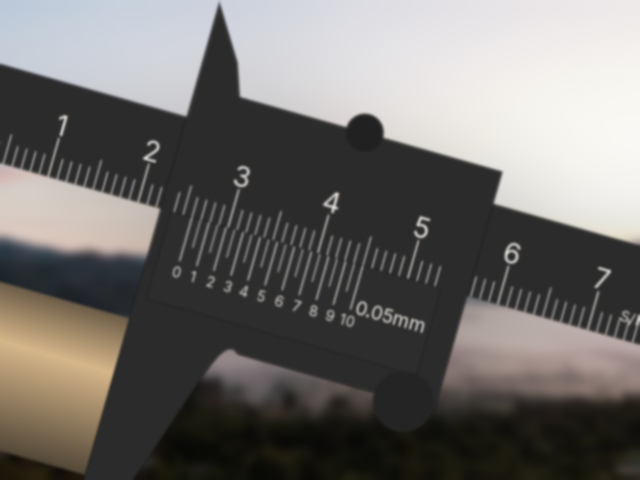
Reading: 26.0,mm
